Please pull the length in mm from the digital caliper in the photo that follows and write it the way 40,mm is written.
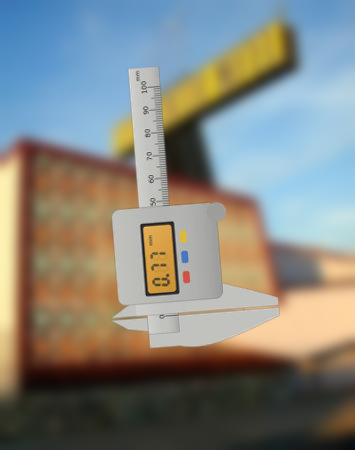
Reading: 0.77,mm
